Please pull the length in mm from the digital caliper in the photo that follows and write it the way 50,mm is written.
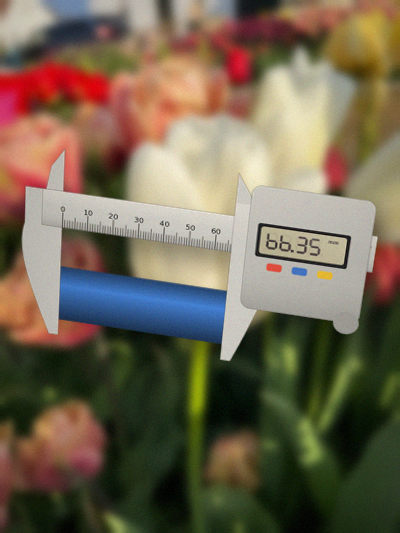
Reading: 66.35,mm
